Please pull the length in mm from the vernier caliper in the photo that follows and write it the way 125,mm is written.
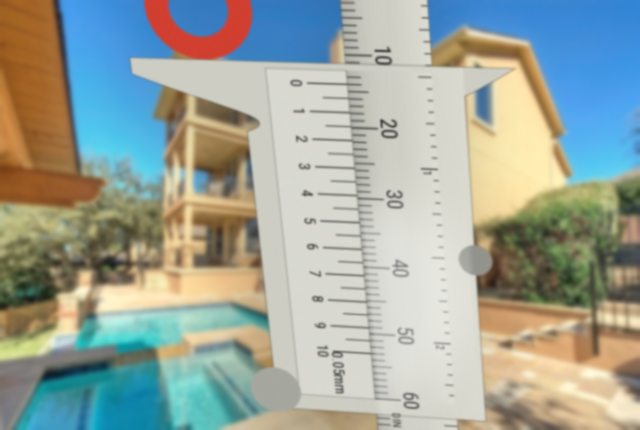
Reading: 14.0,mm
